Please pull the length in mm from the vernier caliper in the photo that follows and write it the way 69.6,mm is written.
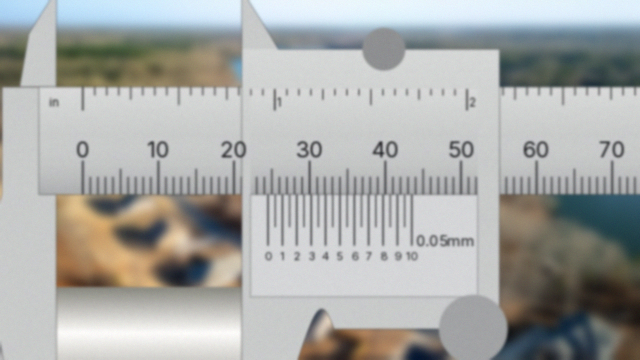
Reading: 24.5,mm
